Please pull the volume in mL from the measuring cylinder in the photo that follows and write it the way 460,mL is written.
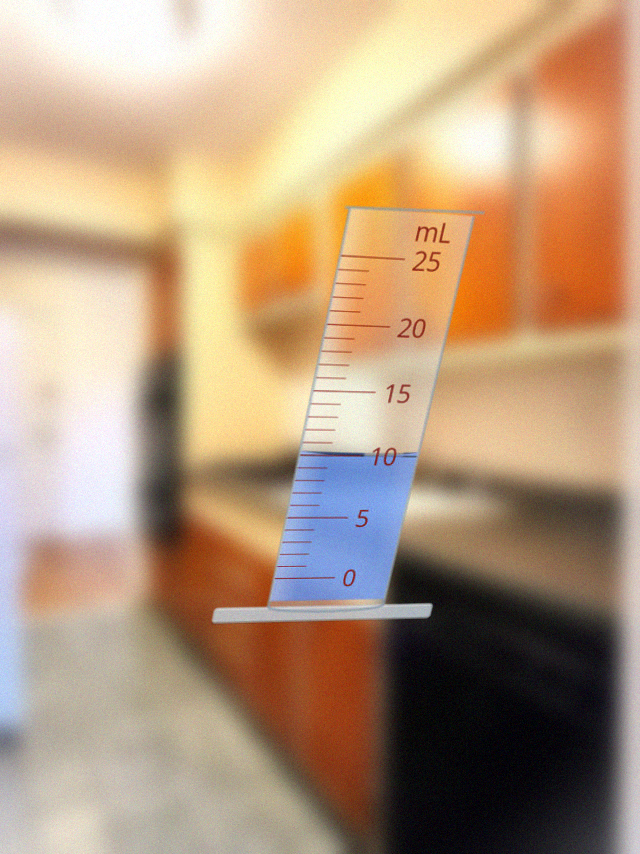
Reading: 10,mL
